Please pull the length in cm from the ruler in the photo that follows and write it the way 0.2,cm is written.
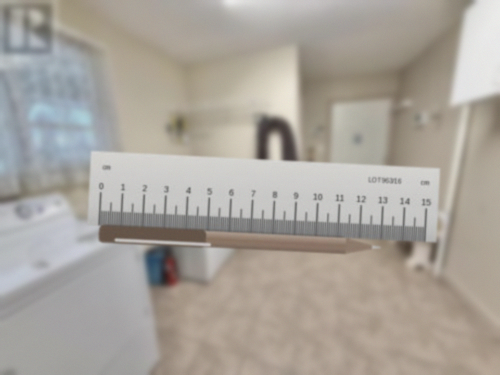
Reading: 13,cm
